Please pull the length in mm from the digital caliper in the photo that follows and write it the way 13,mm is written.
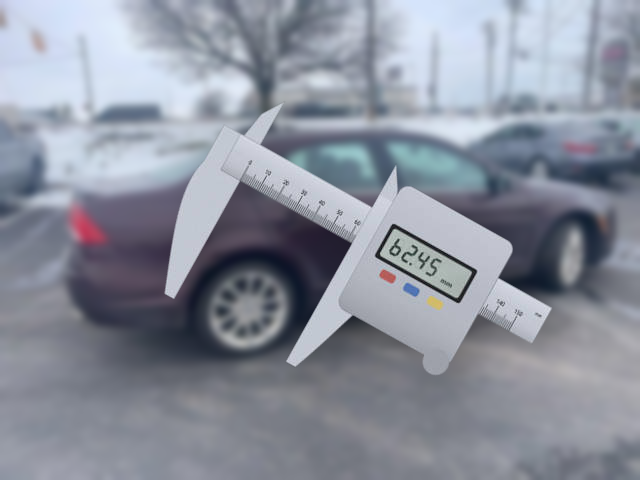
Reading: 62.45,mm
